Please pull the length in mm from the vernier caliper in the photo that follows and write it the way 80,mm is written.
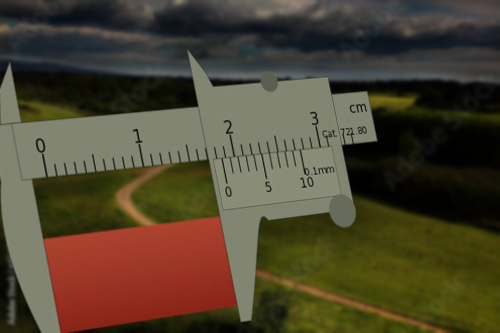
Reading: 18.6,mm
